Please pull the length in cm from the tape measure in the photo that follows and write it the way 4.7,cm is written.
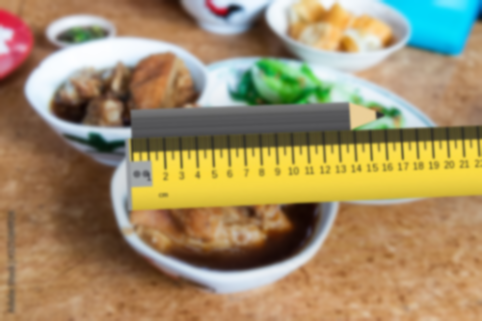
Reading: 16,cm
